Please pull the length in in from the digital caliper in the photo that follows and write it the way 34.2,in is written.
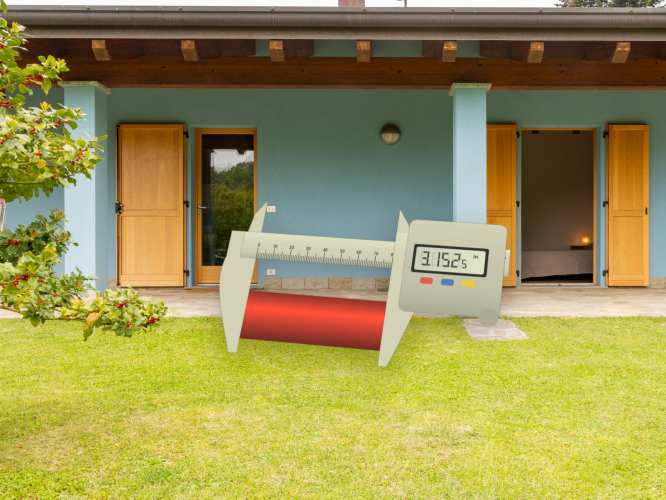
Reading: 3.1525,in
